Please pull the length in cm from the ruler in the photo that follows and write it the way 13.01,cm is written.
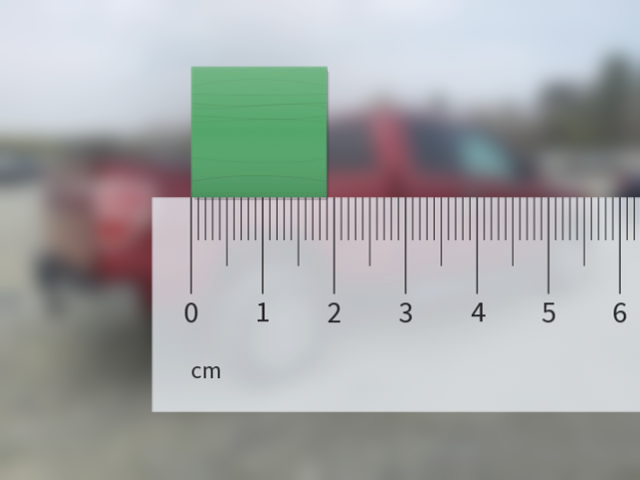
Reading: 1.9,cm
